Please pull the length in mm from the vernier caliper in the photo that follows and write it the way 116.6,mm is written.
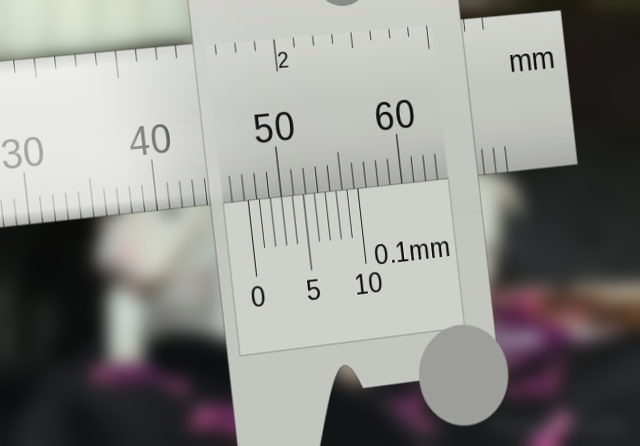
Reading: 47.3,mm
